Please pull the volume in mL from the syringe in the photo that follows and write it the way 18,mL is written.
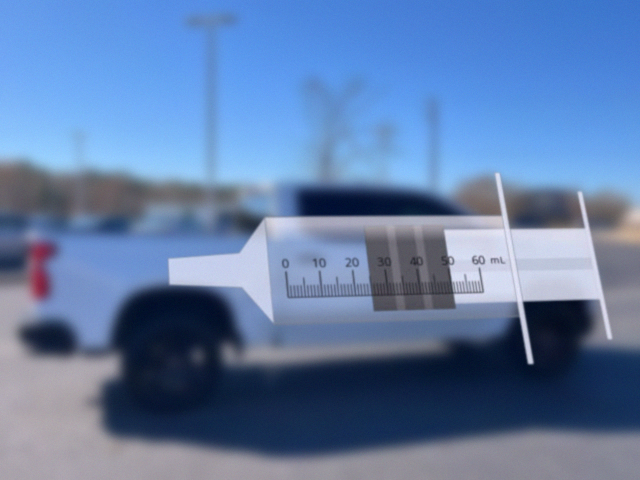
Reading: 25,mL
